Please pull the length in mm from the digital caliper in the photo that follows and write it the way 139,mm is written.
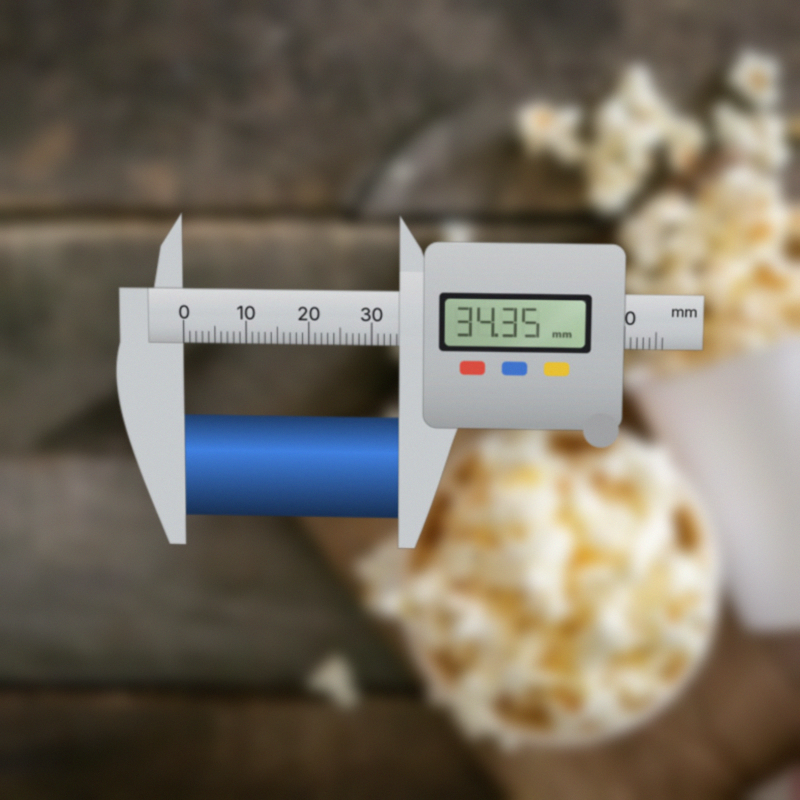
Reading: 34.35,mm
